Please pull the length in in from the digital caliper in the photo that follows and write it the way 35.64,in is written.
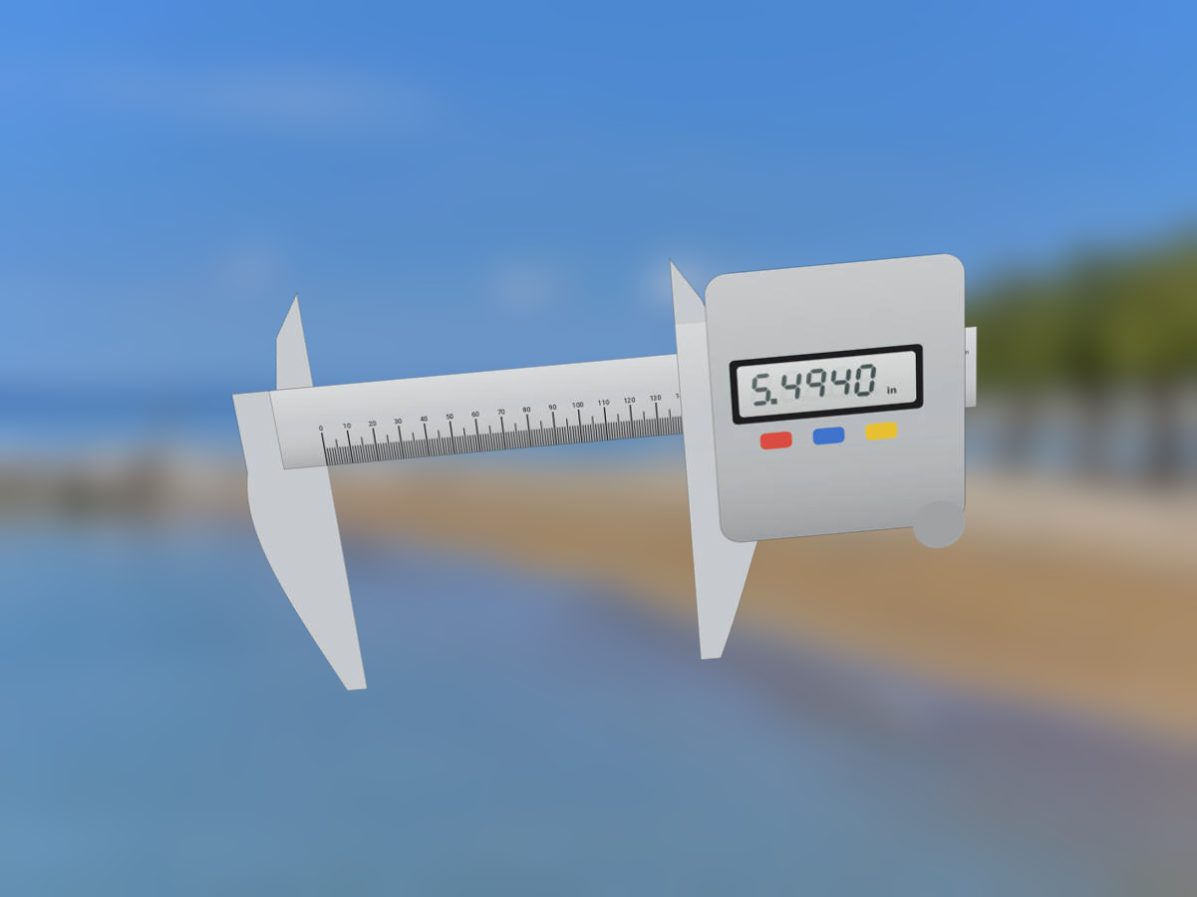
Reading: 5.4940,in
